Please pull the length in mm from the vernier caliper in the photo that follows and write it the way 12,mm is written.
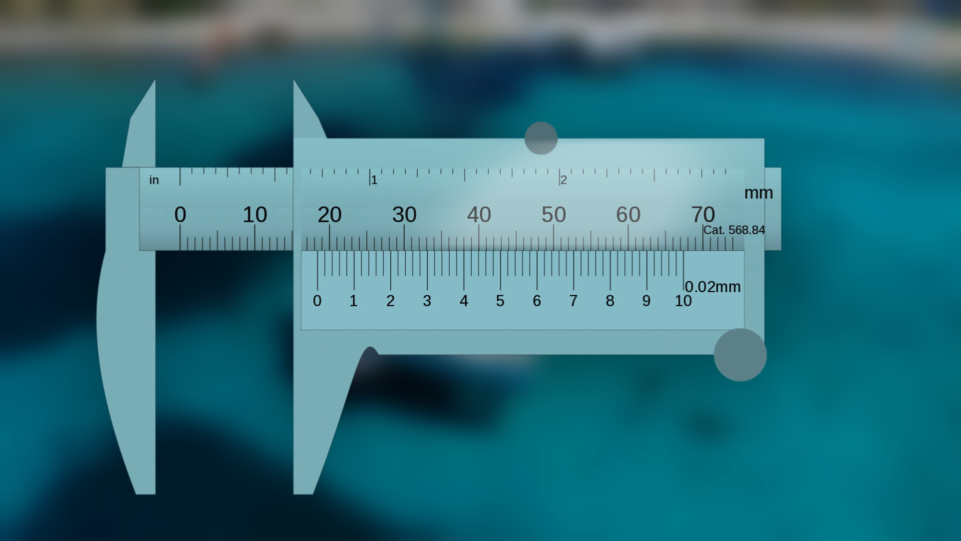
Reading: 18.4,mm
